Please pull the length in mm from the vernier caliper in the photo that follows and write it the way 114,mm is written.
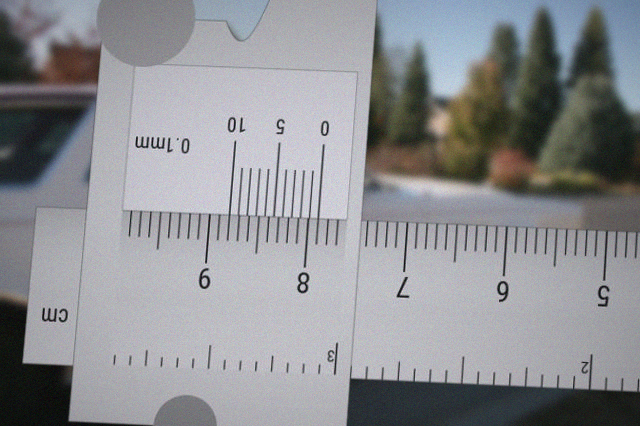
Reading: 79.0,mm
